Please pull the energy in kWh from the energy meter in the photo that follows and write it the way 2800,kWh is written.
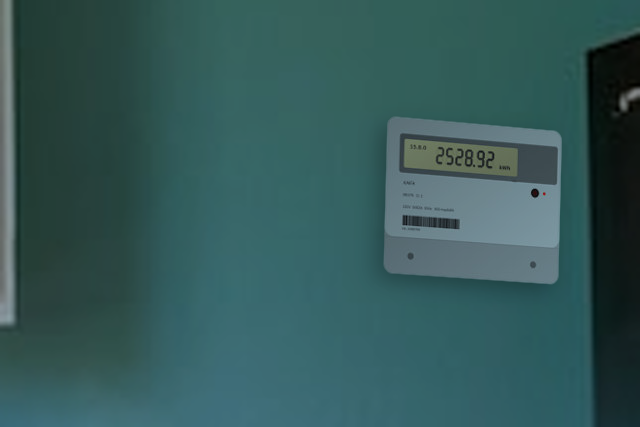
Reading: 2528.92,kWh
